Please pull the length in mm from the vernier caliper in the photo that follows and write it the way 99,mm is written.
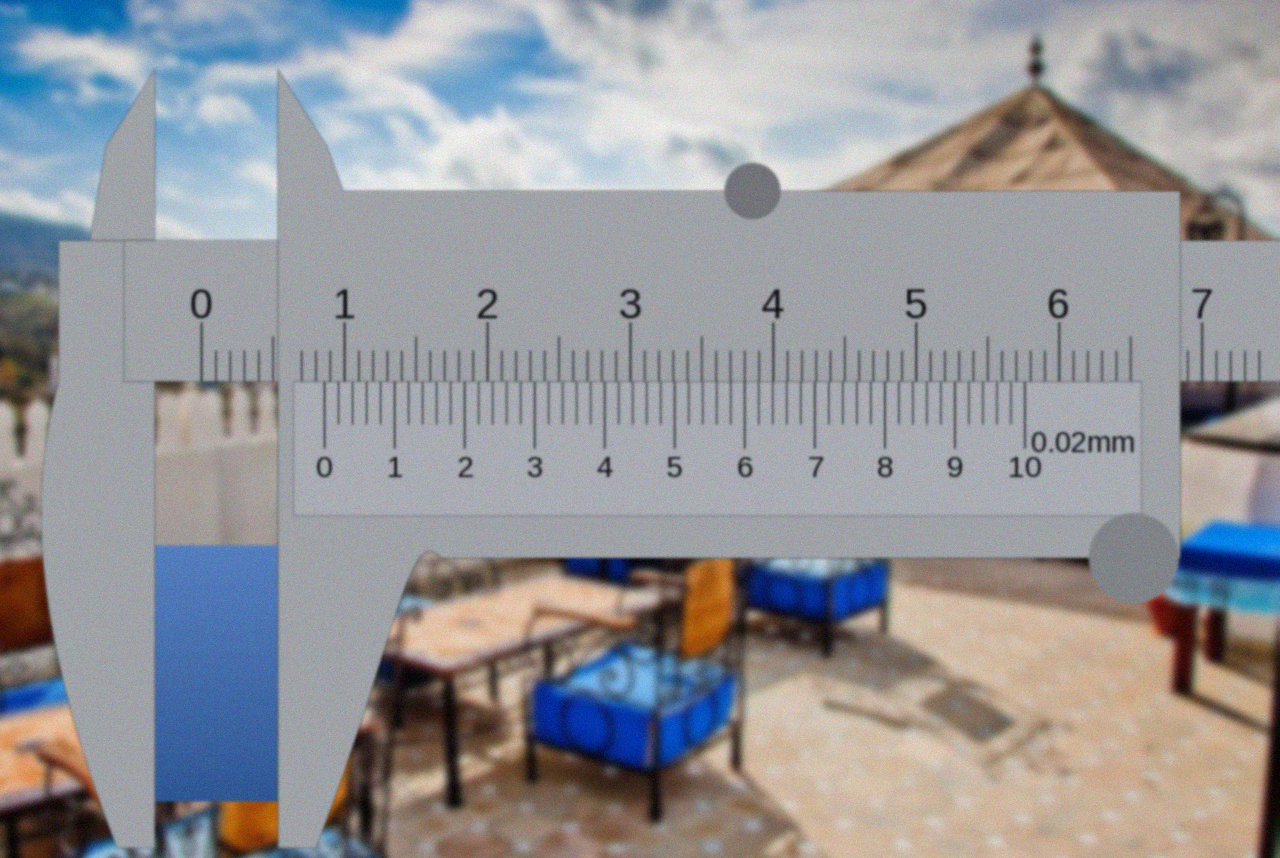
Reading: 8.6,mm
